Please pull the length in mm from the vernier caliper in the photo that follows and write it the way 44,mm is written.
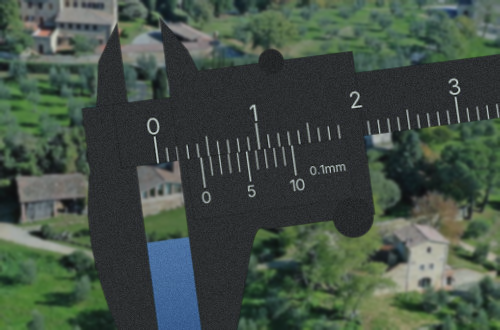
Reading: 4.2,mm
